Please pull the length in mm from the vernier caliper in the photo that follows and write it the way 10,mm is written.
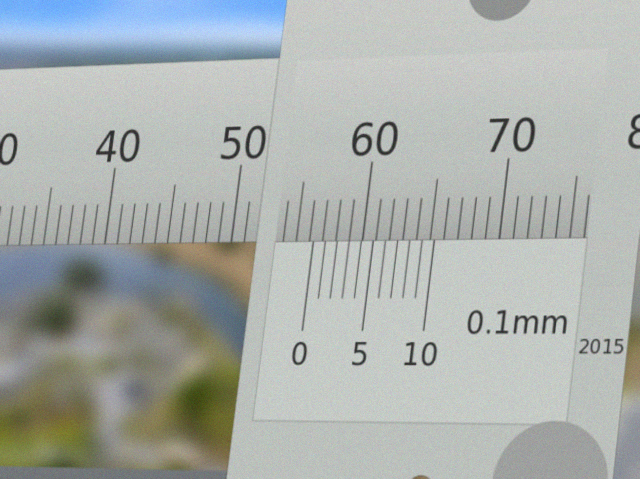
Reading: 56.3,mm
